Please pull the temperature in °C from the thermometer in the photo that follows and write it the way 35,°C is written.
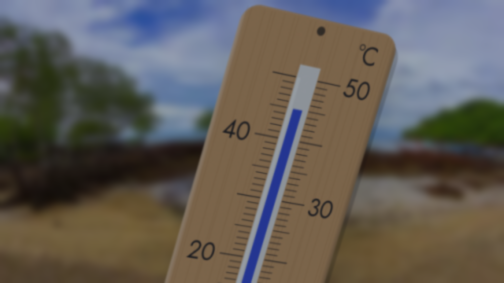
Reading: 45,°C
